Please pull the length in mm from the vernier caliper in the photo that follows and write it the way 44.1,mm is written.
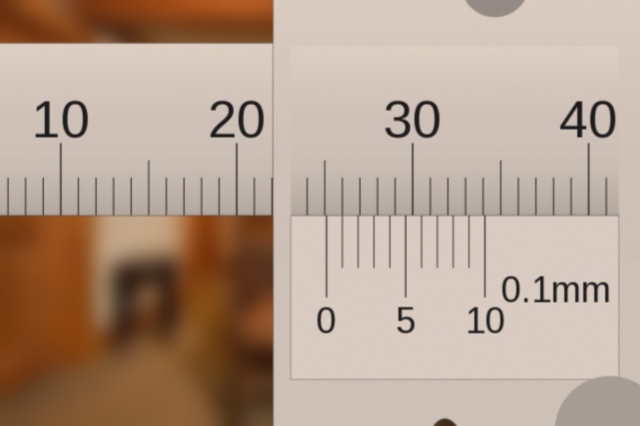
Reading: 25.1,mm
